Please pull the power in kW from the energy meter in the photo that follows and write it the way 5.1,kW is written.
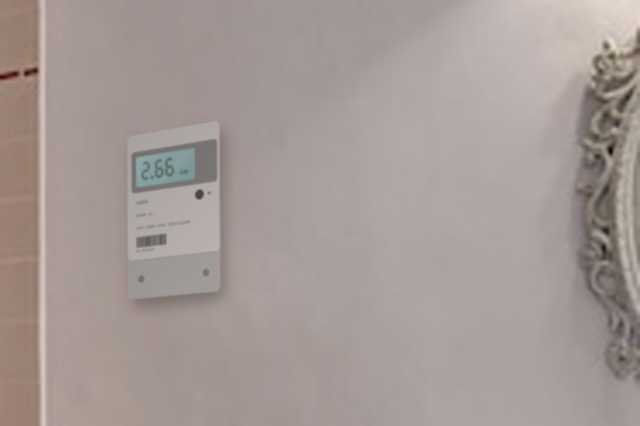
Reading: 2.66,kW
